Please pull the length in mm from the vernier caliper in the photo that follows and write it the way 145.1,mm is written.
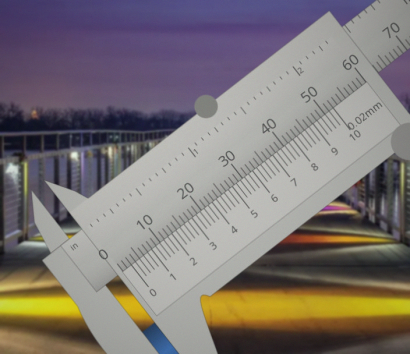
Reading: 3.0,mm
